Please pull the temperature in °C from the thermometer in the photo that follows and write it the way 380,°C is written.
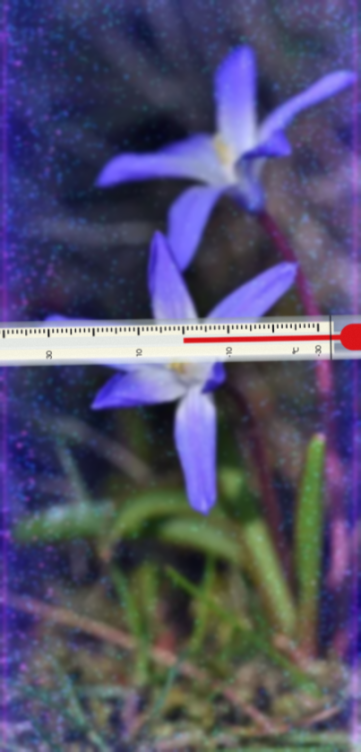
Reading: 0,°C
